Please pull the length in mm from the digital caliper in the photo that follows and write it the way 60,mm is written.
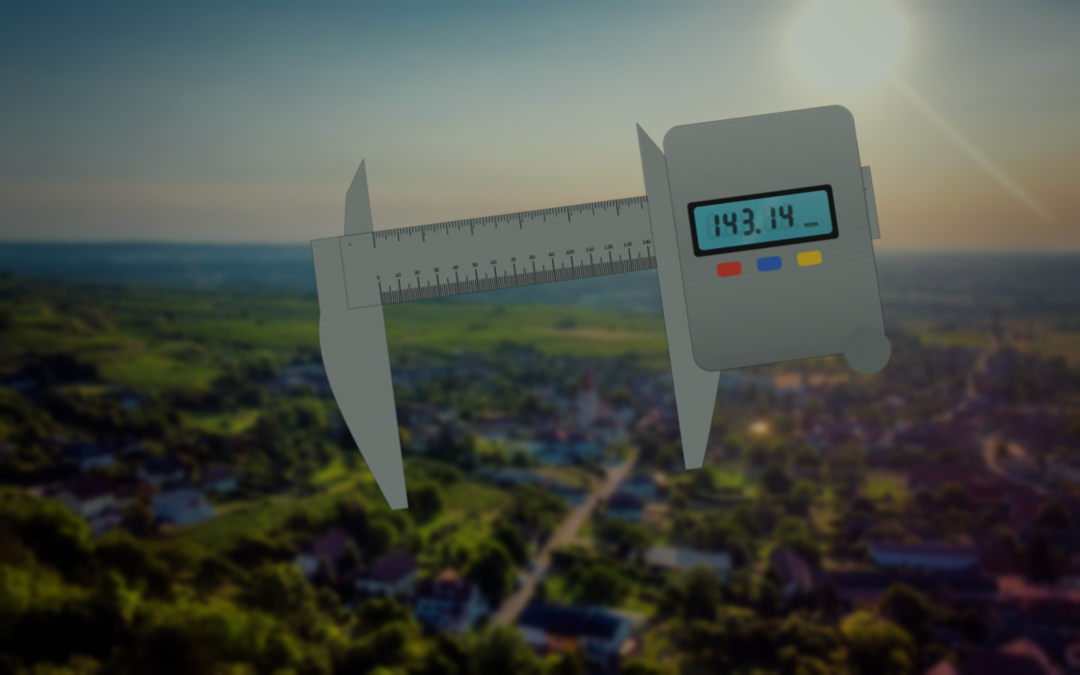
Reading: 143.14,mm
